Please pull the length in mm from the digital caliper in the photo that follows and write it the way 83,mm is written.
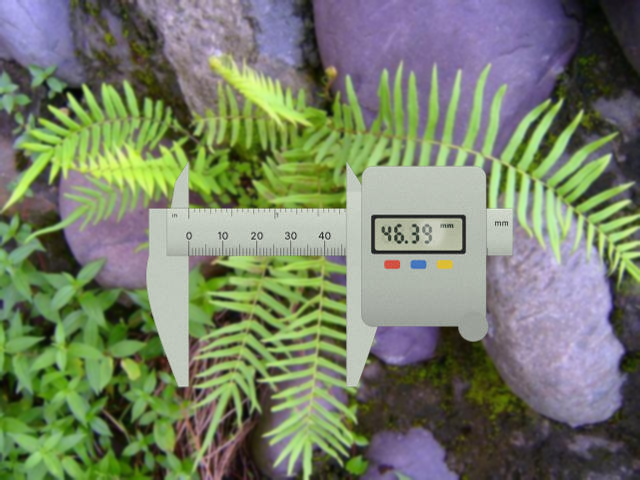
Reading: 46.39,mm
